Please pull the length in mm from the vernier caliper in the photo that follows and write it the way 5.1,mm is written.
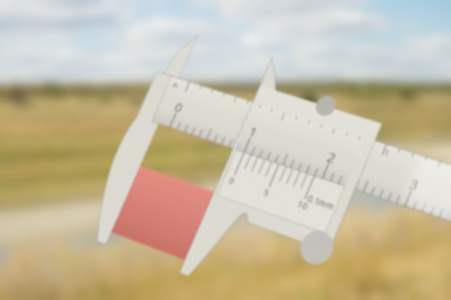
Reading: 10.0,mm
